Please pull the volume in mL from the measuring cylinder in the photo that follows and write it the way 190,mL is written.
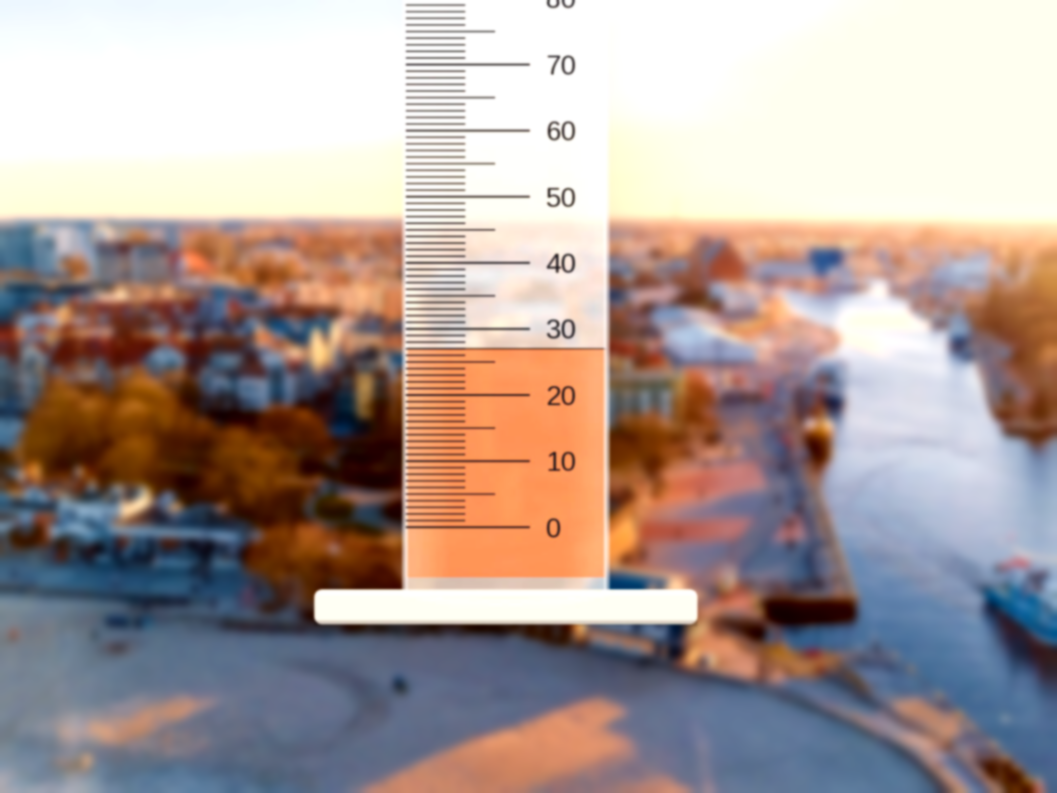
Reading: 27,mL
